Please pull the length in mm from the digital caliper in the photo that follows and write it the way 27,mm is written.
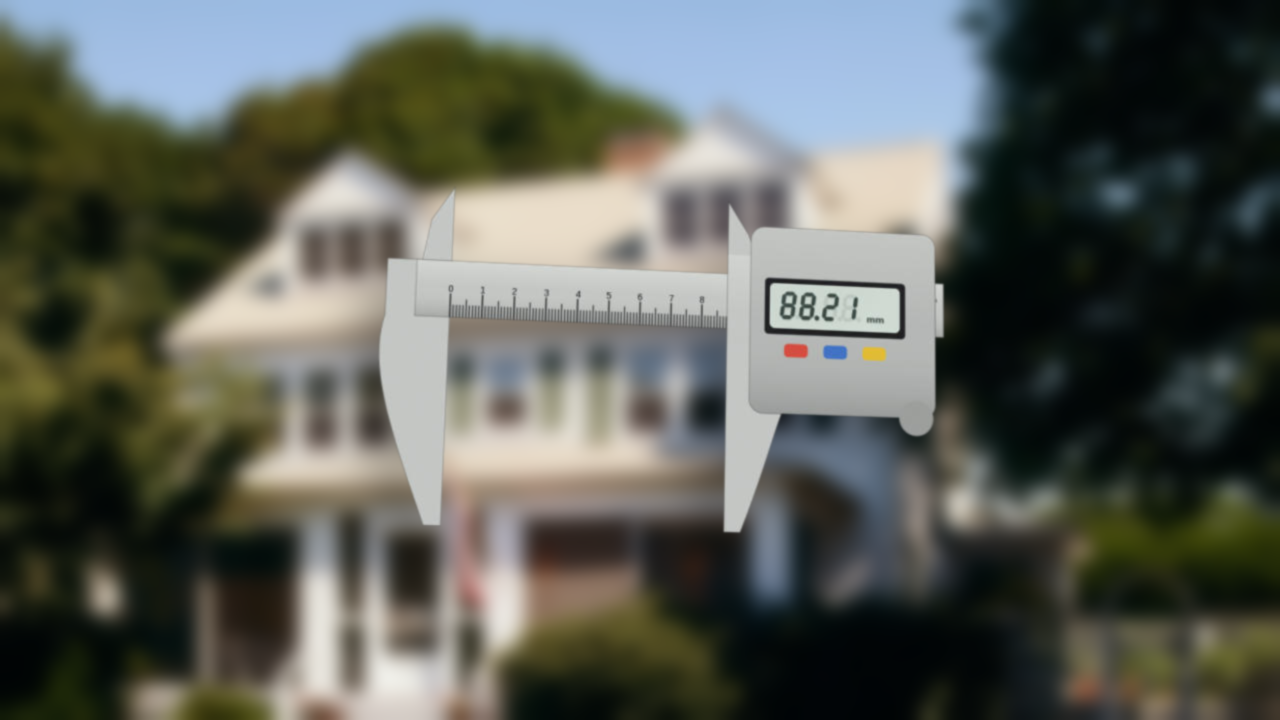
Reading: 88.21,mm
